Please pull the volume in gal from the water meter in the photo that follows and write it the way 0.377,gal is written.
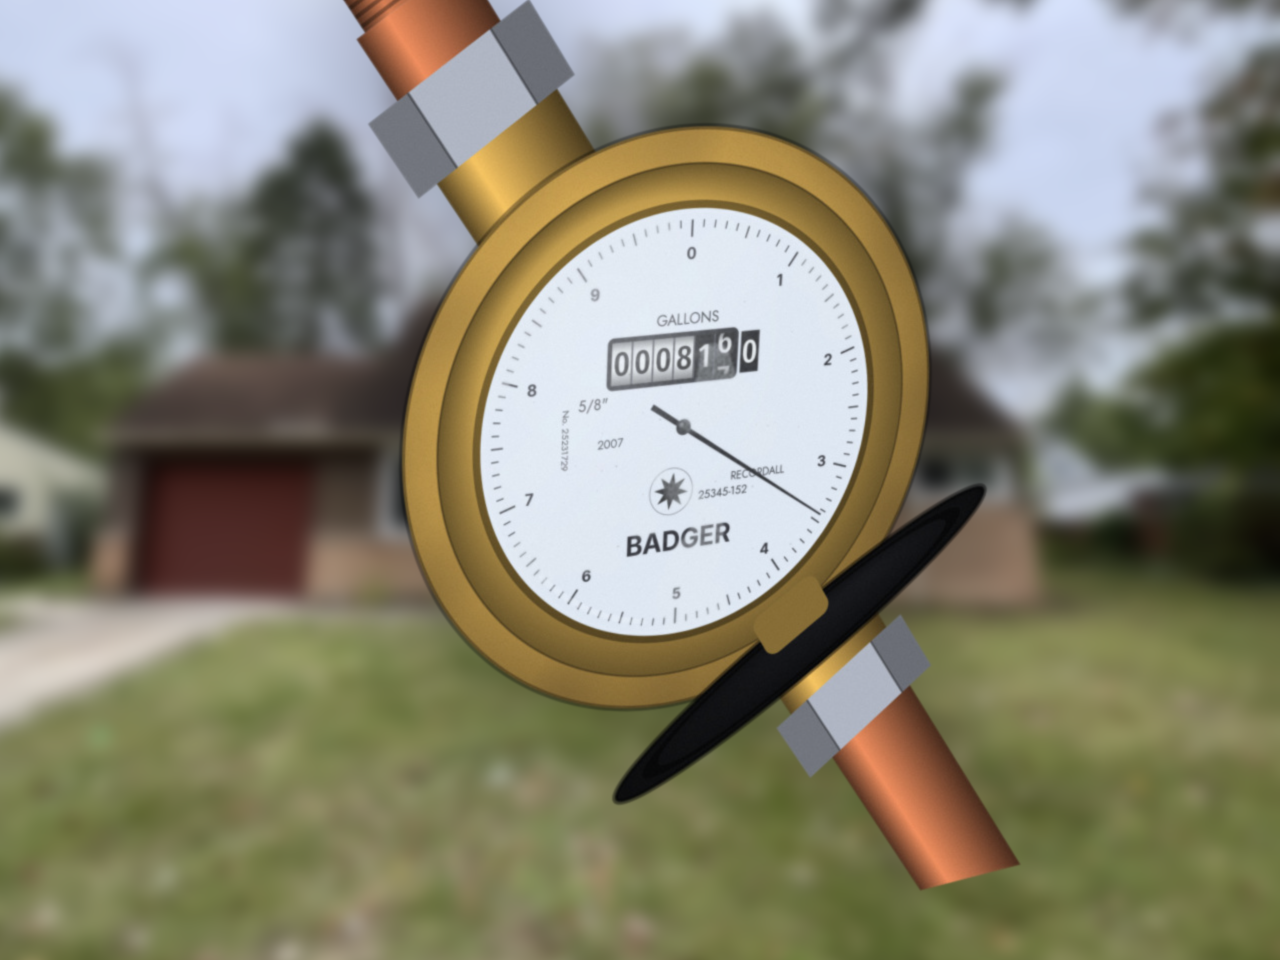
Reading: 8163.4,gal
